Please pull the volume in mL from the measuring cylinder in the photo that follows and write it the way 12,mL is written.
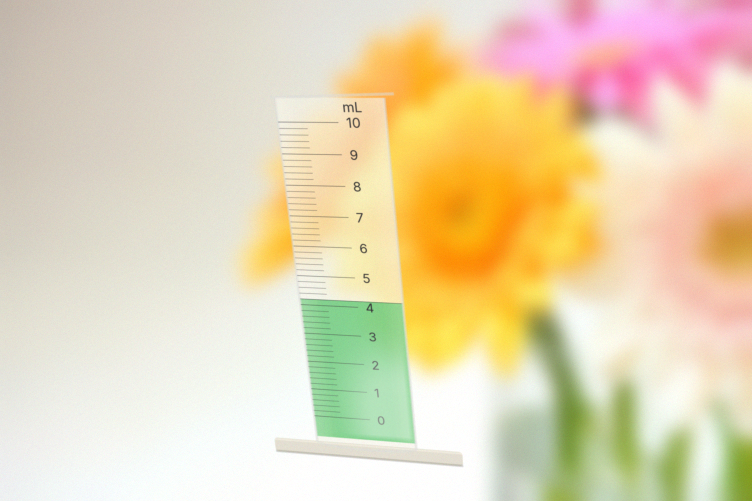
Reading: 4.2,mL
